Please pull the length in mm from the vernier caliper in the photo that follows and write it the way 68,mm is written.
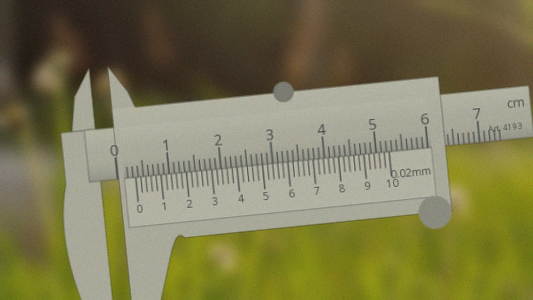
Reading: 3.5,mm
